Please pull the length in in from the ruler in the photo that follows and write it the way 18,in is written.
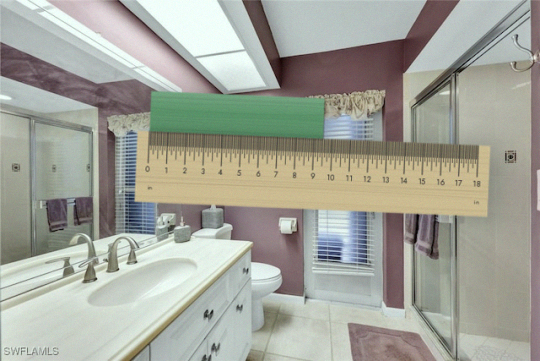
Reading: 9.5,in
